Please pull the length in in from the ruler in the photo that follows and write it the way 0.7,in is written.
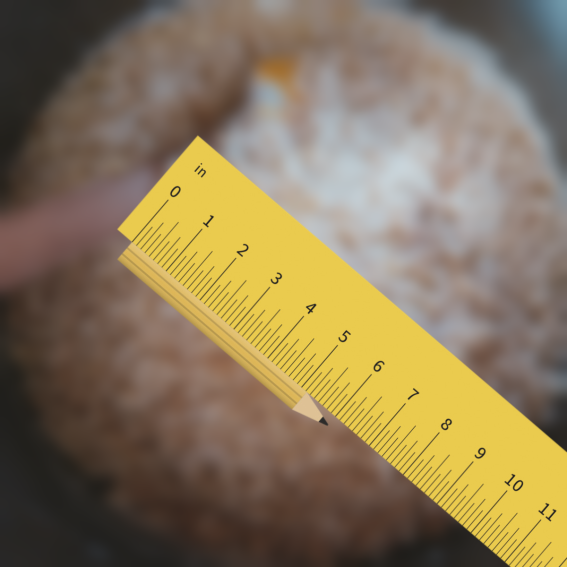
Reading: 6,in
